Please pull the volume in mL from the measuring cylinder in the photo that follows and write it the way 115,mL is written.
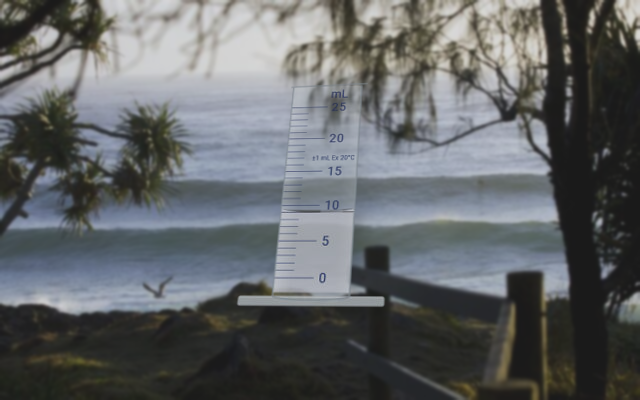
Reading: 9,mL
